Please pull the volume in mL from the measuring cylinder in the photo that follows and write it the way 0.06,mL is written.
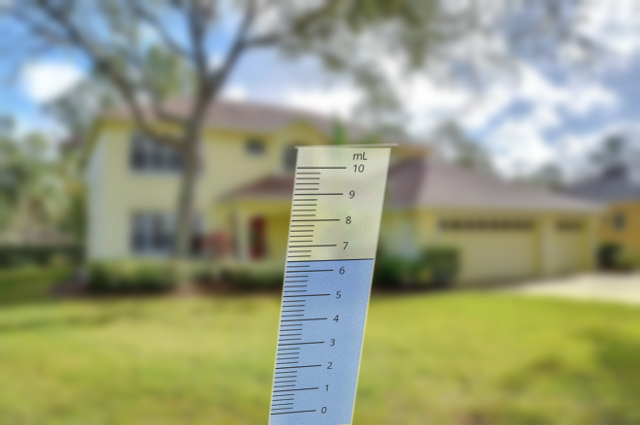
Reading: 6.4,mL
